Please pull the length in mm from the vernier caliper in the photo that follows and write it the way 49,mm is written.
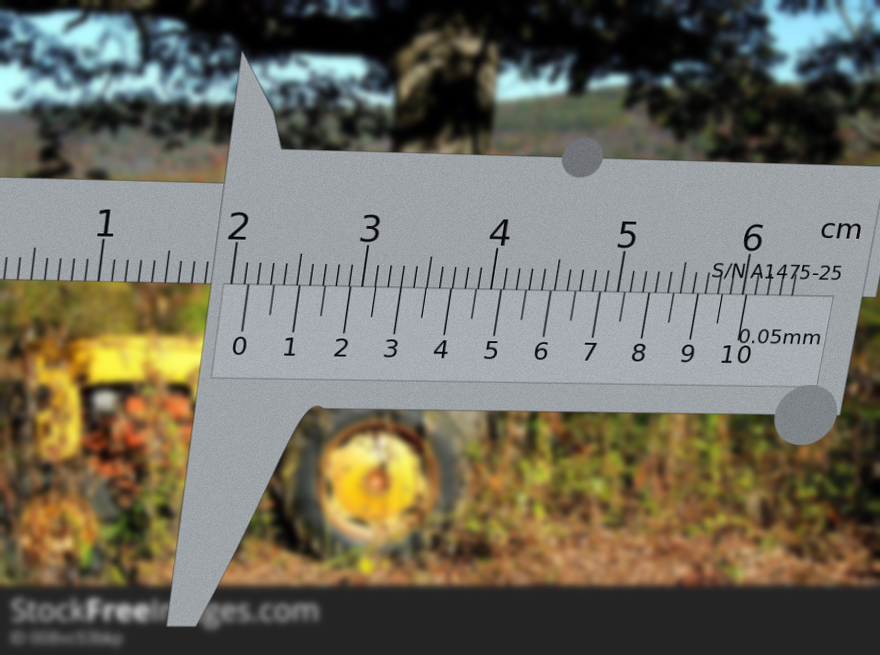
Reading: 21.3,mm
